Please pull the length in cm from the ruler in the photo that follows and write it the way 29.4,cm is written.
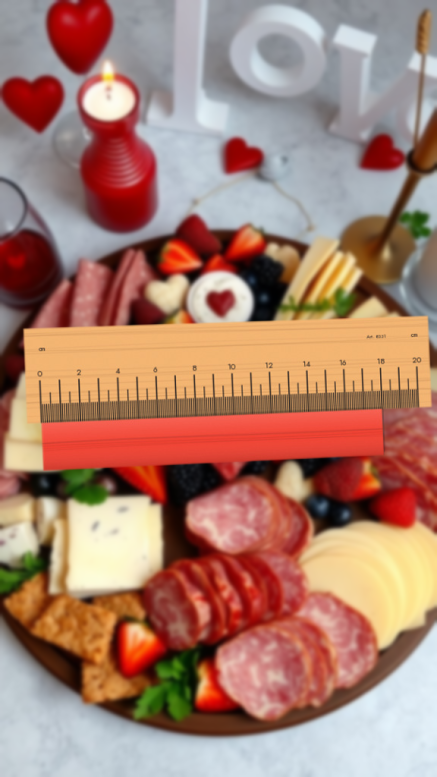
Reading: 18,cm
